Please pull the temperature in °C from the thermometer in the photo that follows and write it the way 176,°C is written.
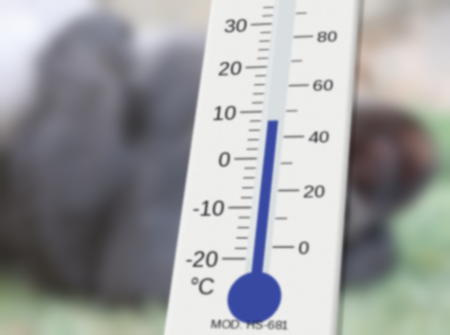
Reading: 8,°C
